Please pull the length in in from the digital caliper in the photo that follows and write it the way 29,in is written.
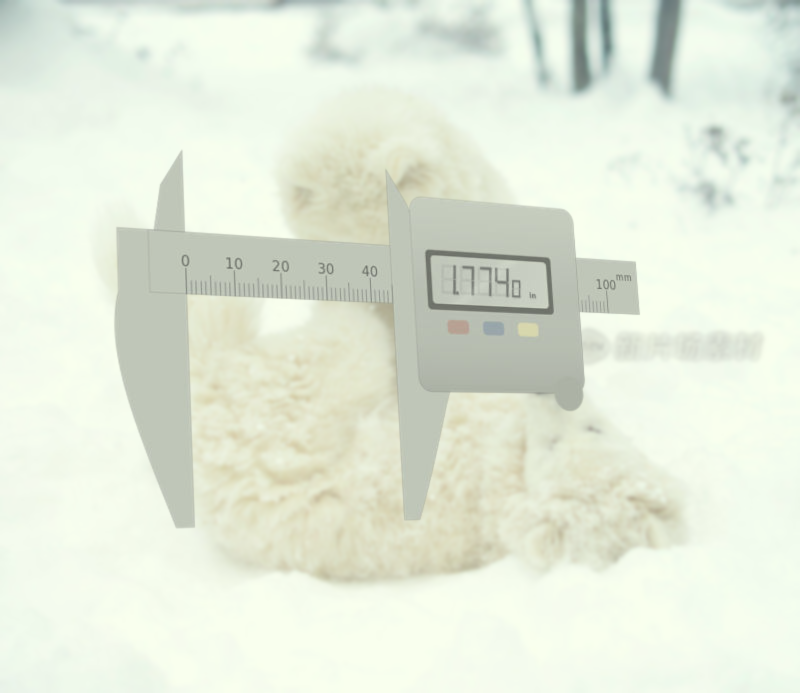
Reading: 1.7740,in
